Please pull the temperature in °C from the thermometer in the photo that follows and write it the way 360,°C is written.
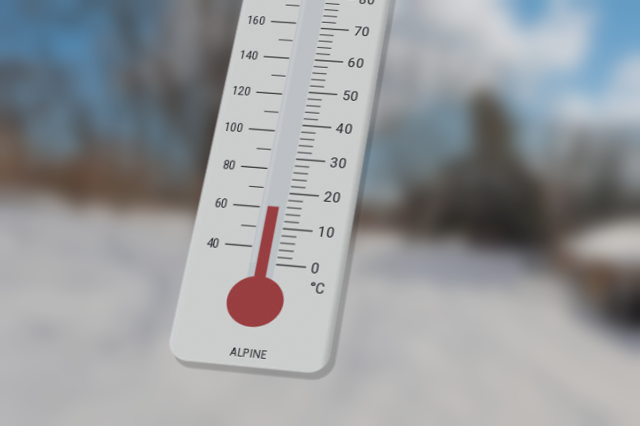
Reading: 16,°C
